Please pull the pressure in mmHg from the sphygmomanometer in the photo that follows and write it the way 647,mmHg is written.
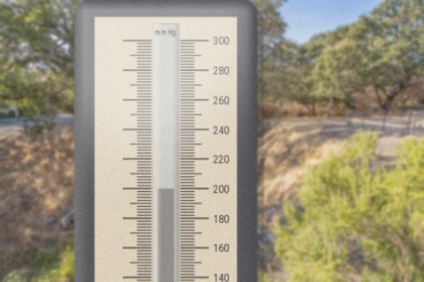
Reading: 200,mmHg
